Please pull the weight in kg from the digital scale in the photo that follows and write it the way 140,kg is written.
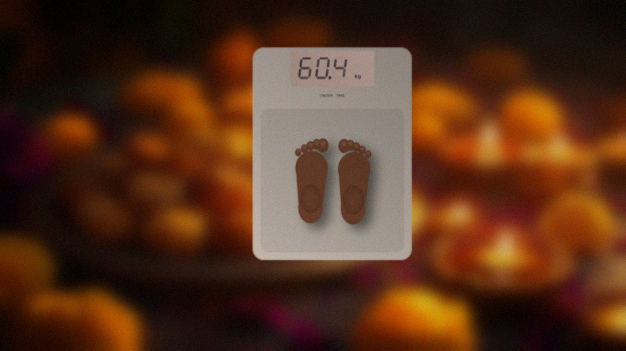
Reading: 60.4,kg
